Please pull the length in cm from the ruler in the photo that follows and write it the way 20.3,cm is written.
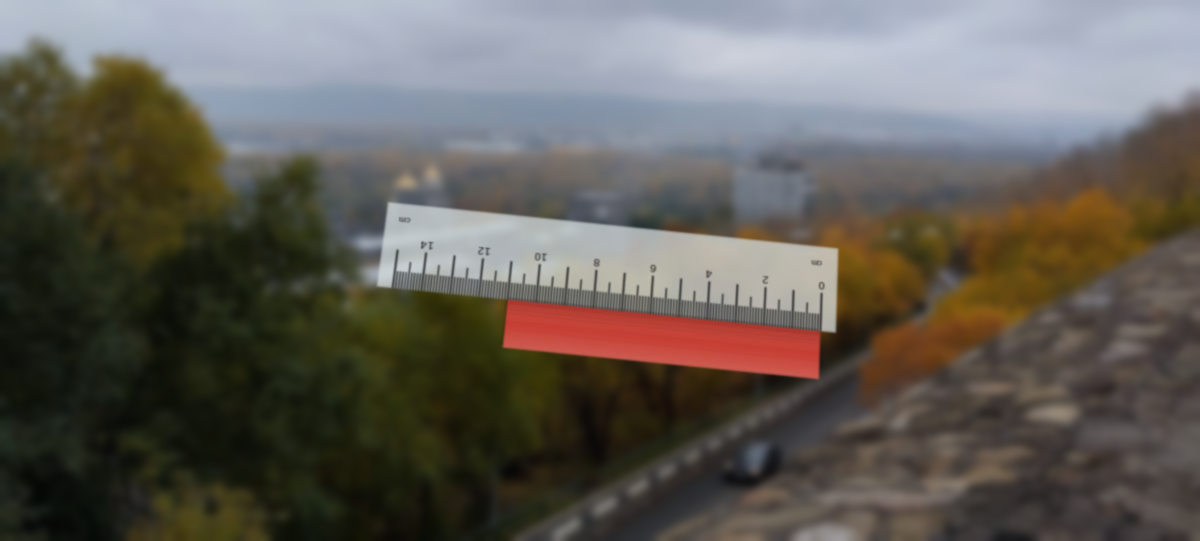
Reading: 11,cm
